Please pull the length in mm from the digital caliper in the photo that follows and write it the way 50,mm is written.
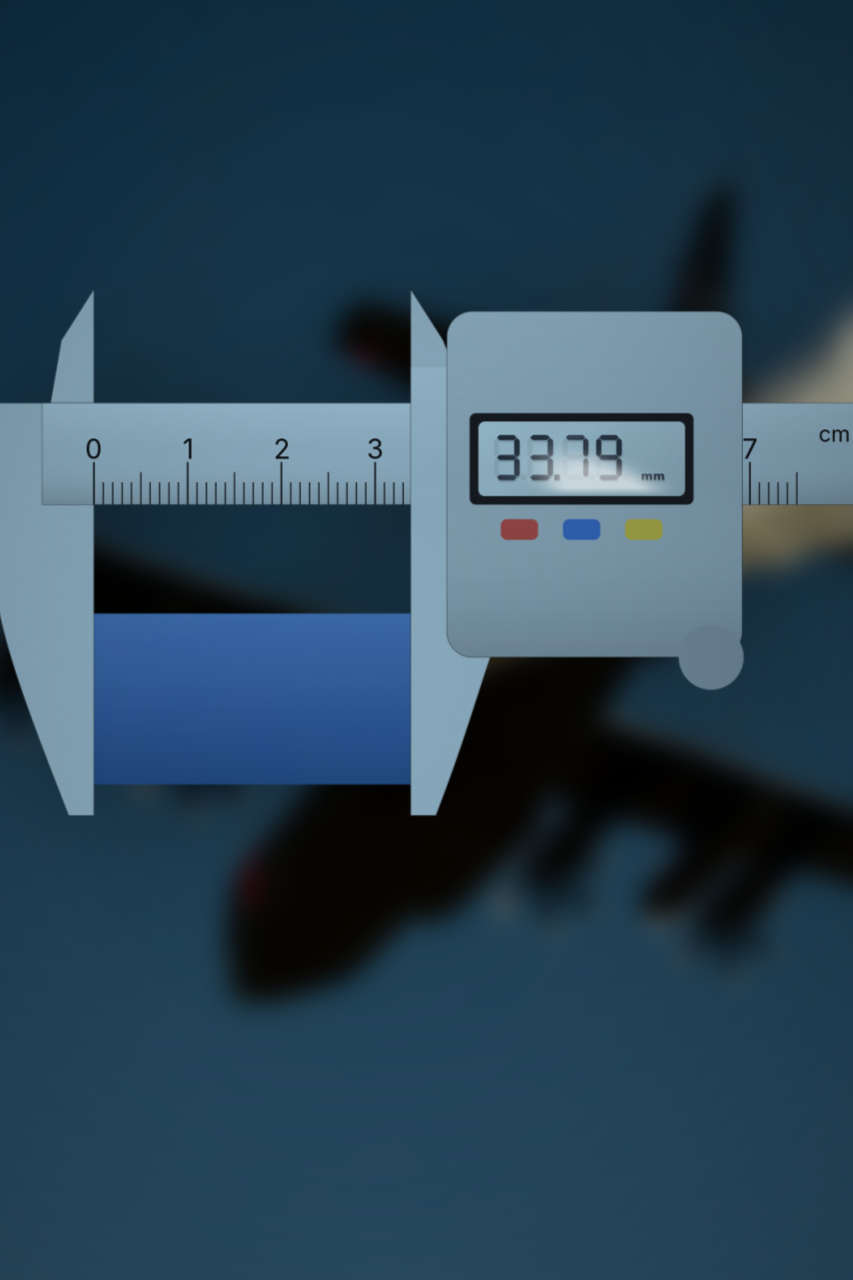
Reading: 33.79,mm
